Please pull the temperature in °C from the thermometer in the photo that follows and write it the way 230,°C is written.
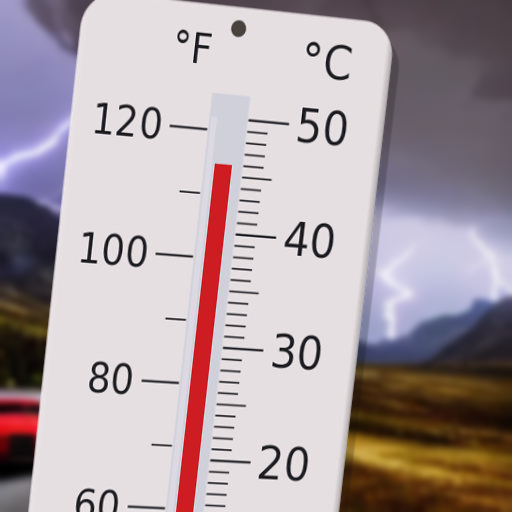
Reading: 46,°C
